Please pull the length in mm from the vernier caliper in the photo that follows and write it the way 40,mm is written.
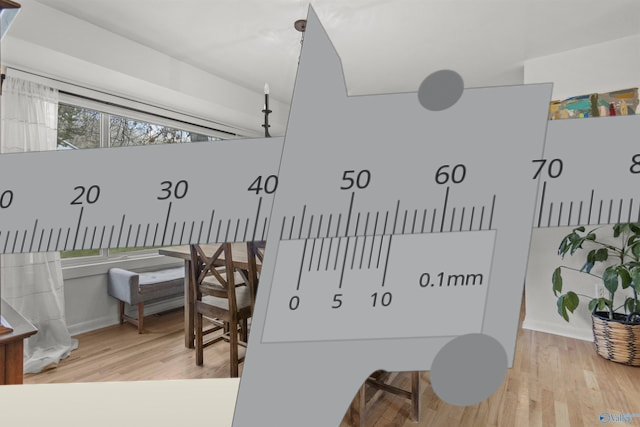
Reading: 45.8,mm
